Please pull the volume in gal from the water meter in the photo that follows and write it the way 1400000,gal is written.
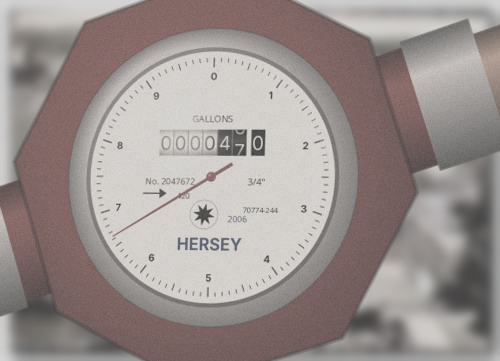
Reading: 466.6,gal
